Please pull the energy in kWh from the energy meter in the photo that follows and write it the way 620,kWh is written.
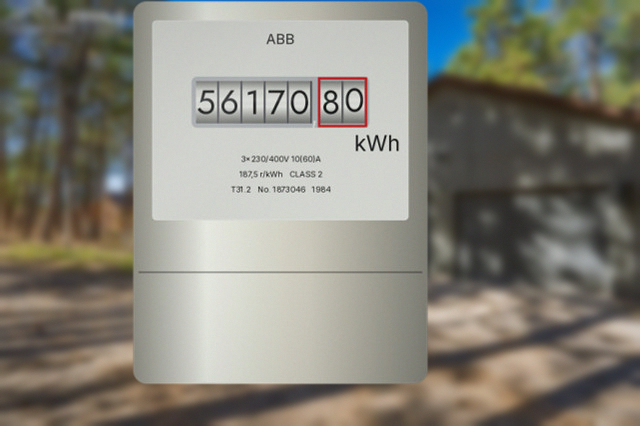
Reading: 56170.80,kWh
